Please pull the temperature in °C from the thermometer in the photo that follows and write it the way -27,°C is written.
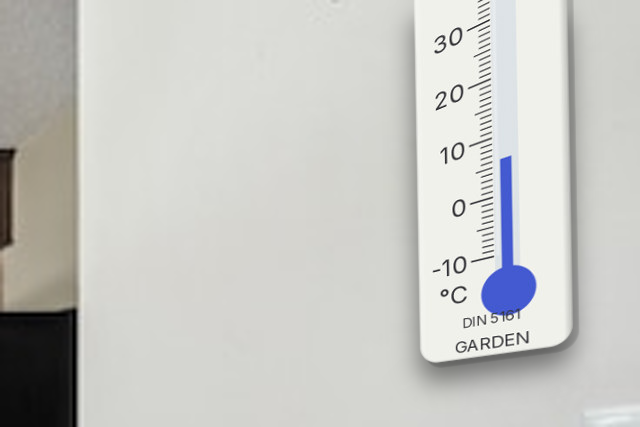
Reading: 6,°C
